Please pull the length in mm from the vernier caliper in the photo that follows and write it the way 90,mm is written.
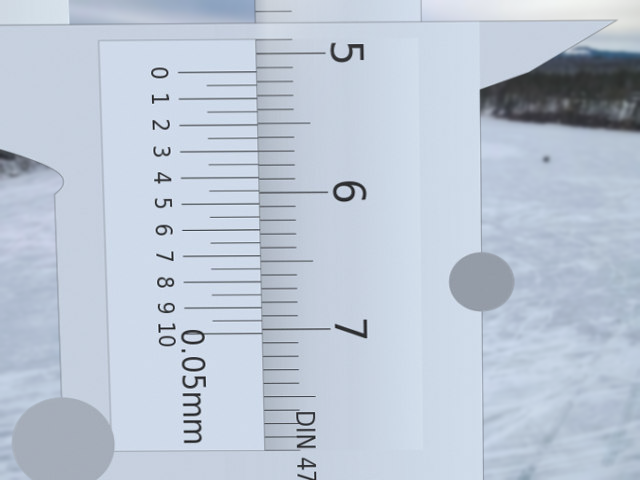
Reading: 51.3,mm
